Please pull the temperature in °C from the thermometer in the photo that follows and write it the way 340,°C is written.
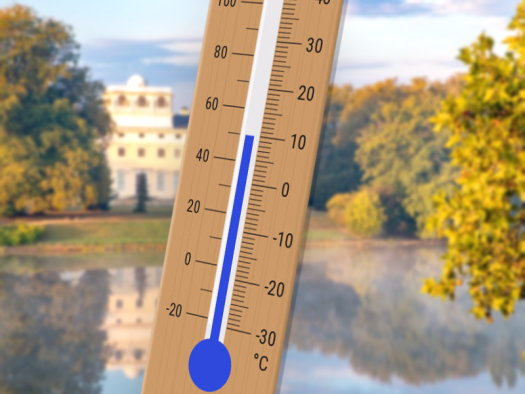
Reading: 10,°C
